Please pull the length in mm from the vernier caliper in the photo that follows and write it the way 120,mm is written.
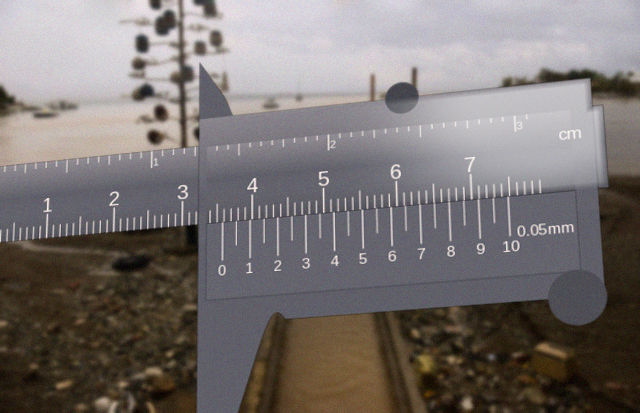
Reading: 35.8,mm
